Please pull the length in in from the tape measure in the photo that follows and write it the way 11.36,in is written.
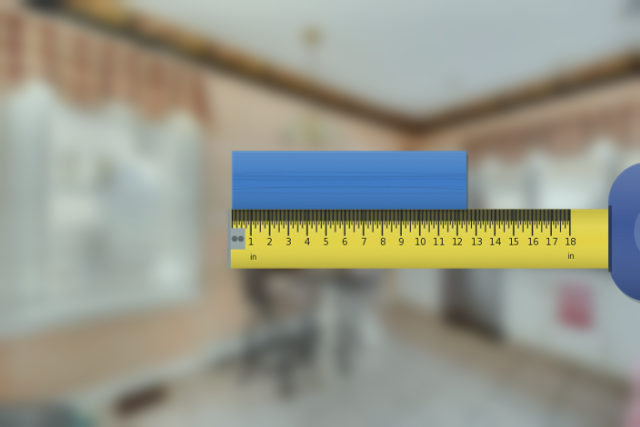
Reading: 12.5,in
